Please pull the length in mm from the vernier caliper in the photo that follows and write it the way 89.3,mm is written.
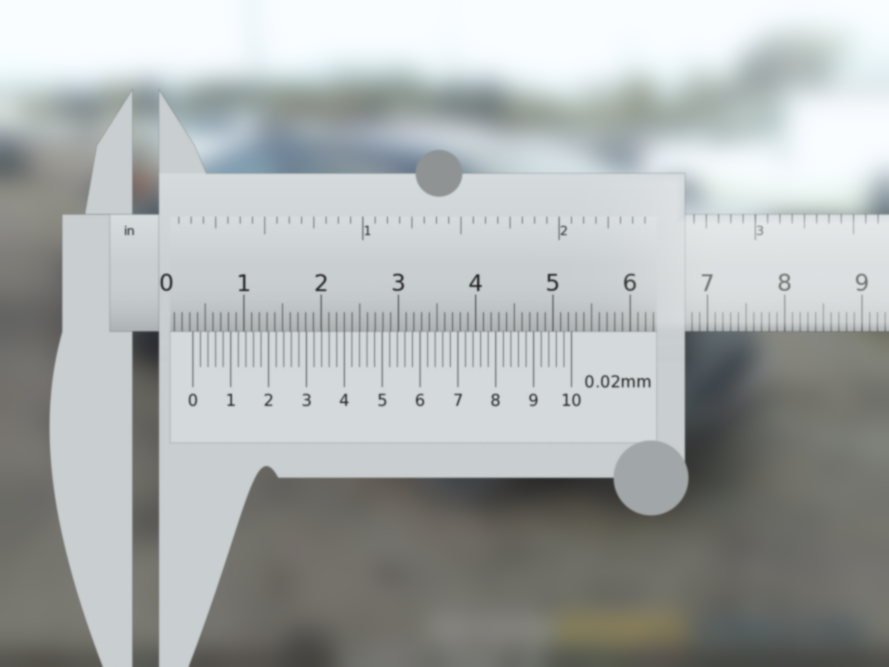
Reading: 3.4,mm
